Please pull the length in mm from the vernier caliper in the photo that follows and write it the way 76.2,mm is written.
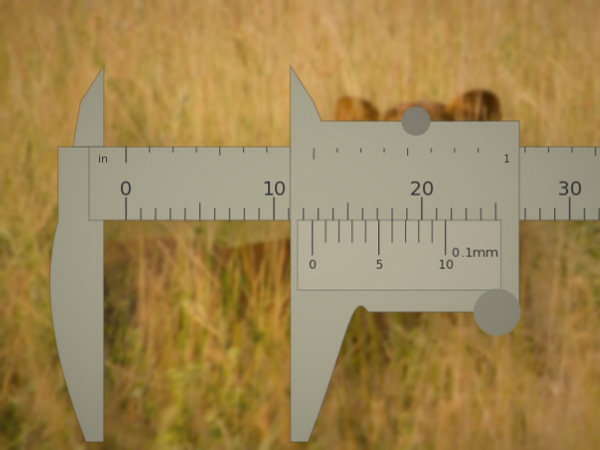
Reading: 12.6,mm
